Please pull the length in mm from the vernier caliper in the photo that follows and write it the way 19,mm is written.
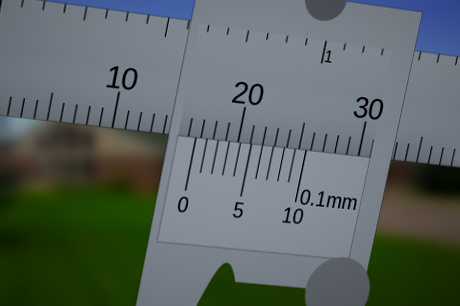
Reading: 16.6,mm
